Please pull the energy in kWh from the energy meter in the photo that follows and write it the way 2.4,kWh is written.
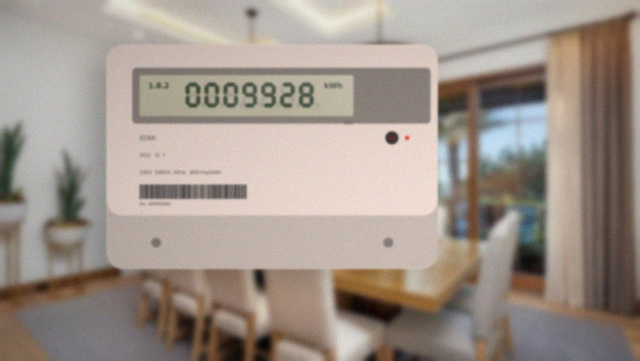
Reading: 9928,kWh
